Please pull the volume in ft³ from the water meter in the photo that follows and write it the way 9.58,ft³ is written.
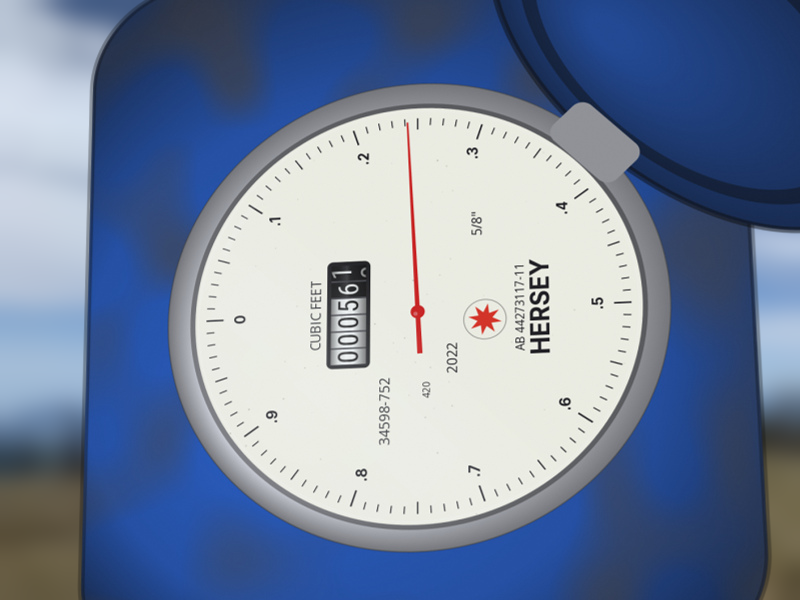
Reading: 561.24,ft³
